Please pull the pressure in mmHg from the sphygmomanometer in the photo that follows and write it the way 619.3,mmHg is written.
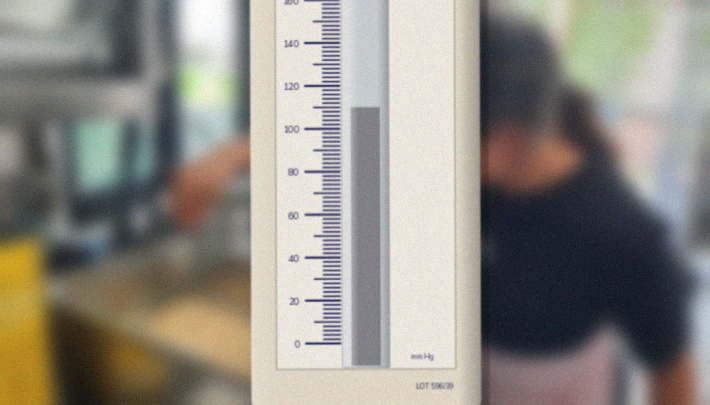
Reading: 110,mmHg
